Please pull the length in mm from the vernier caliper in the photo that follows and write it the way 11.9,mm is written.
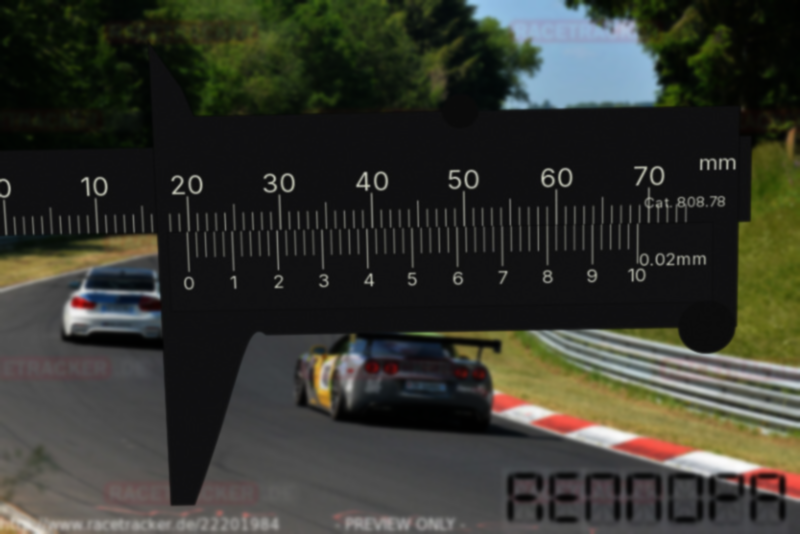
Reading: 19.8,mm
